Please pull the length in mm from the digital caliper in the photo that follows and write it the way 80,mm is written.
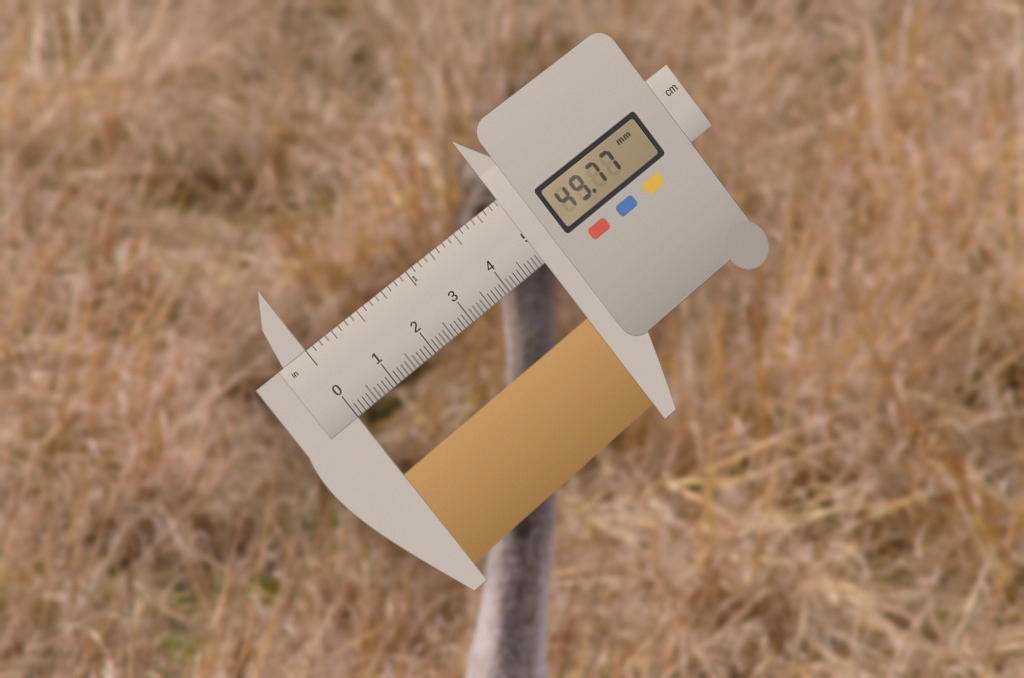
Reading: 49.77,mm
